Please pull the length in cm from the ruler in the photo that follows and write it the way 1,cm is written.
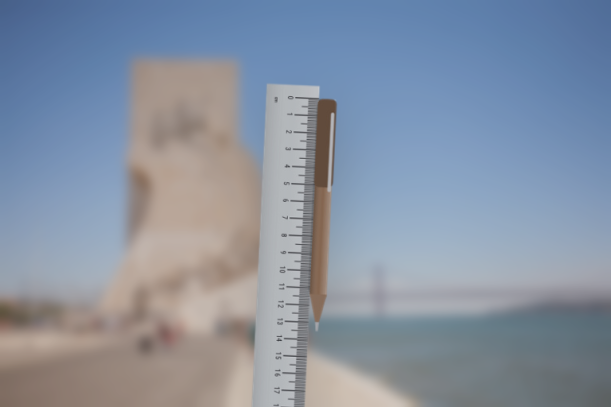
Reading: 13.5,cm
